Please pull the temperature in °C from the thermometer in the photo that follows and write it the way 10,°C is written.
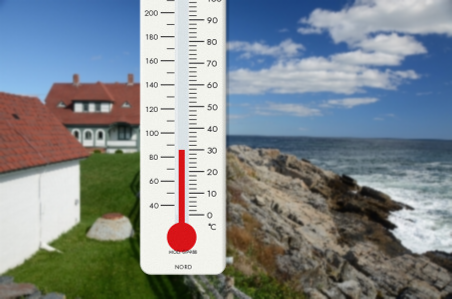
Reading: 30,°C
